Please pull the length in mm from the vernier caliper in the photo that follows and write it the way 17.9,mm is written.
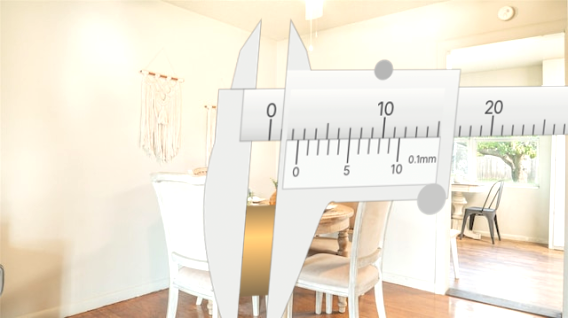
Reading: 2.5,mm
